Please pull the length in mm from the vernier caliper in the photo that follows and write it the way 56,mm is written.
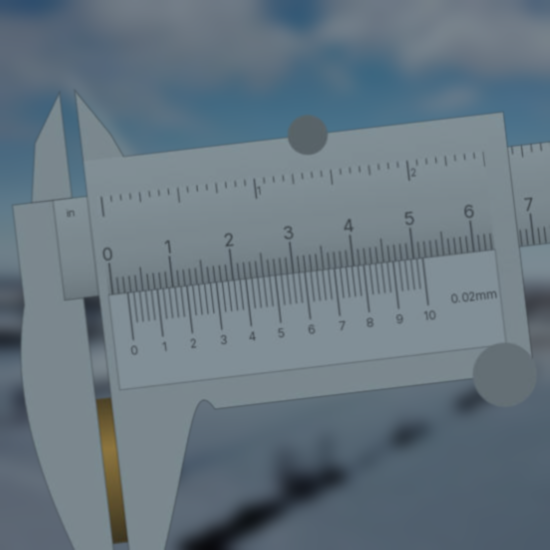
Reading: 2.5,mm
